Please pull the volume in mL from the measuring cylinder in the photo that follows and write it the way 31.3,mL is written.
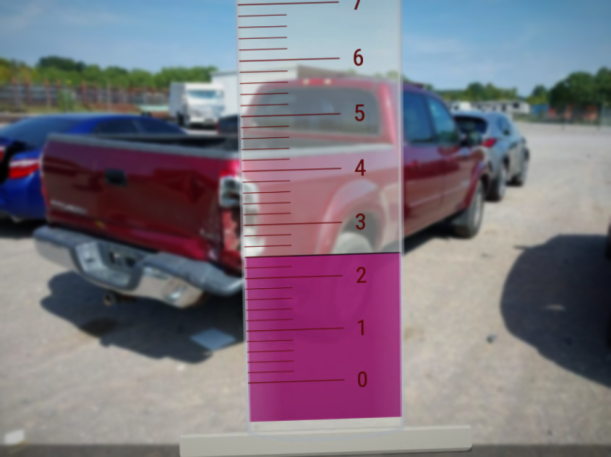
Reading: 2.4,mL
